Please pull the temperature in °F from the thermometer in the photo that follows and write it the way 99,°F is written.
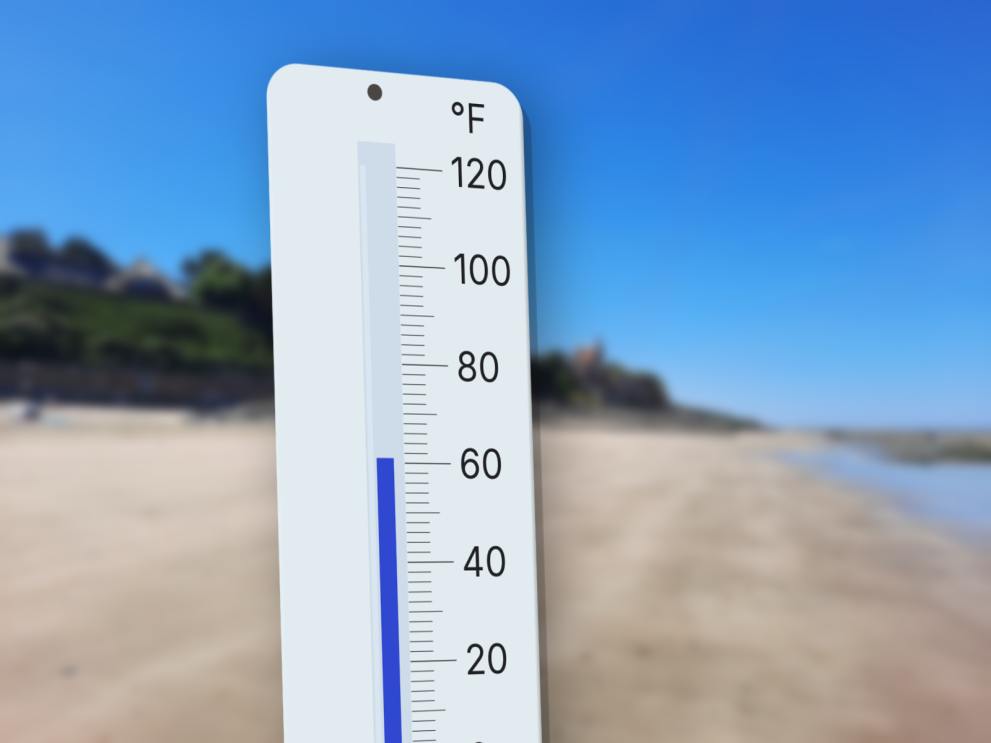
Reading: 61,°F
